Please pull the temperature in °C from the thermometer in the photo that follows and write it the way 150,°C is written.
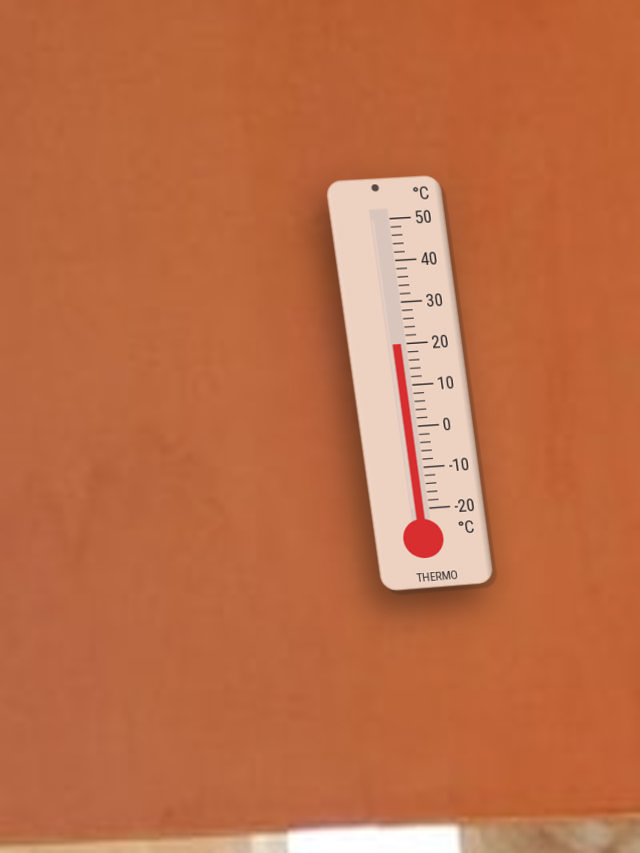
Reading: 20,°C
